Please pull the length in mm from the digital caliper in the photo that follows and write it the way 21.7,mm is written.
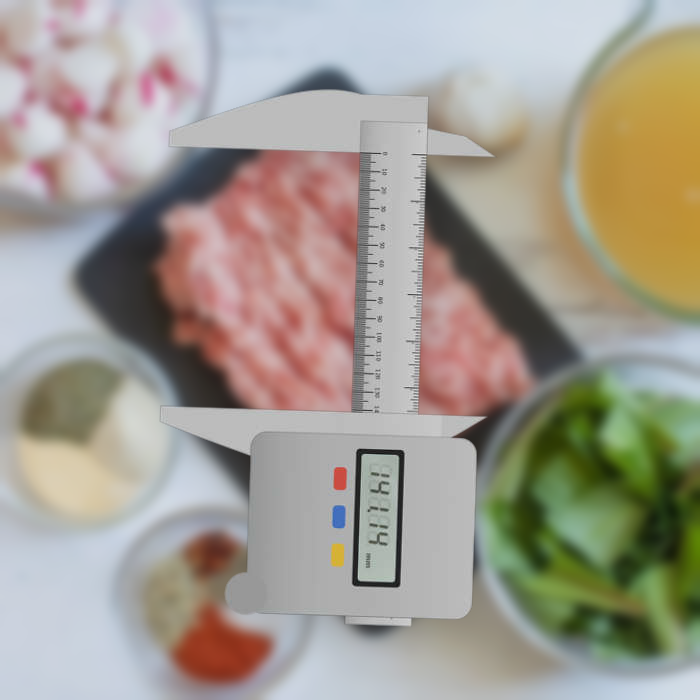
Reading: 141.14,mm
